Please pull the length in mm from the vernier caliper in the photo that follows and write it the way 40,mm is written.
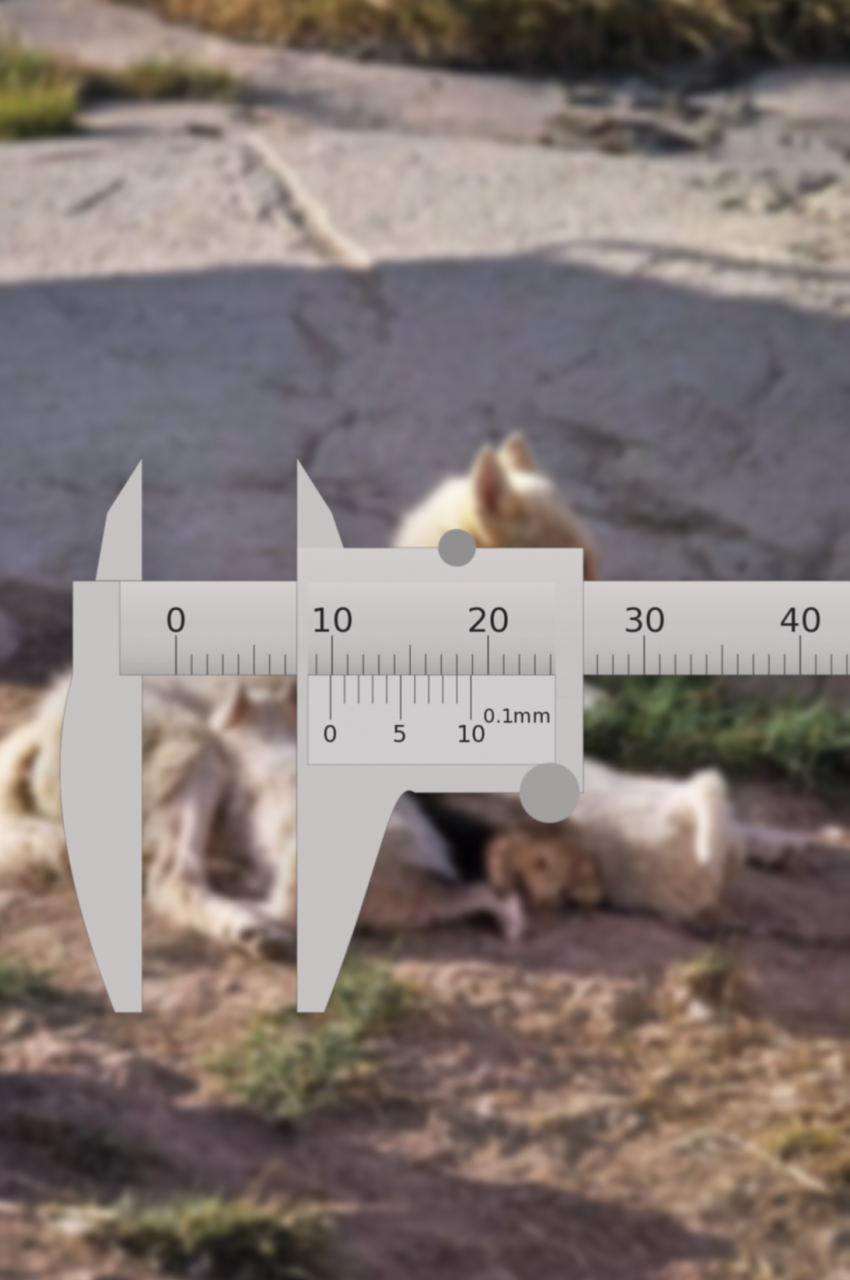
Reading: 9.9,mm
